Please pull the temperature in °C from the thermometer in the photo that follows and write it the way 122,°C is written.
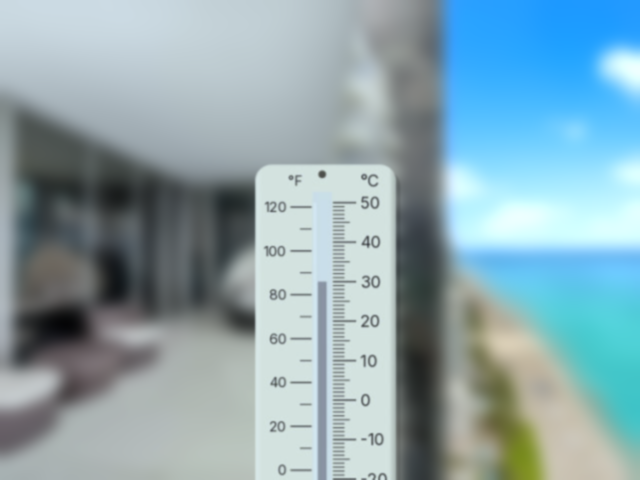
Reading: 30,°C
